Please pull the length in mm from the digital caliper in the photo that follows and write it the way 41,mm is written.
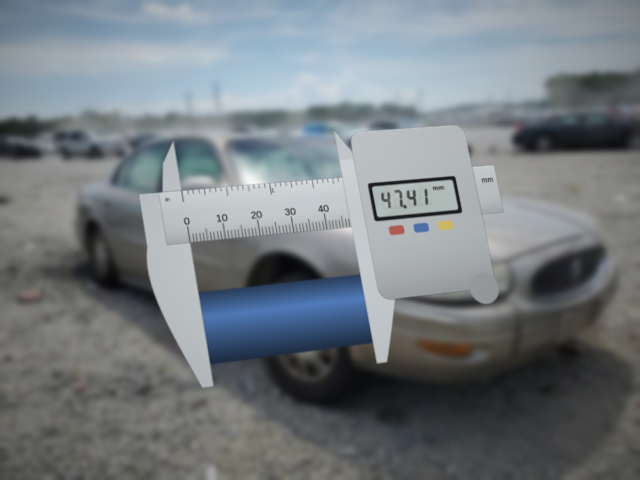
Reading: 47.41,mm
